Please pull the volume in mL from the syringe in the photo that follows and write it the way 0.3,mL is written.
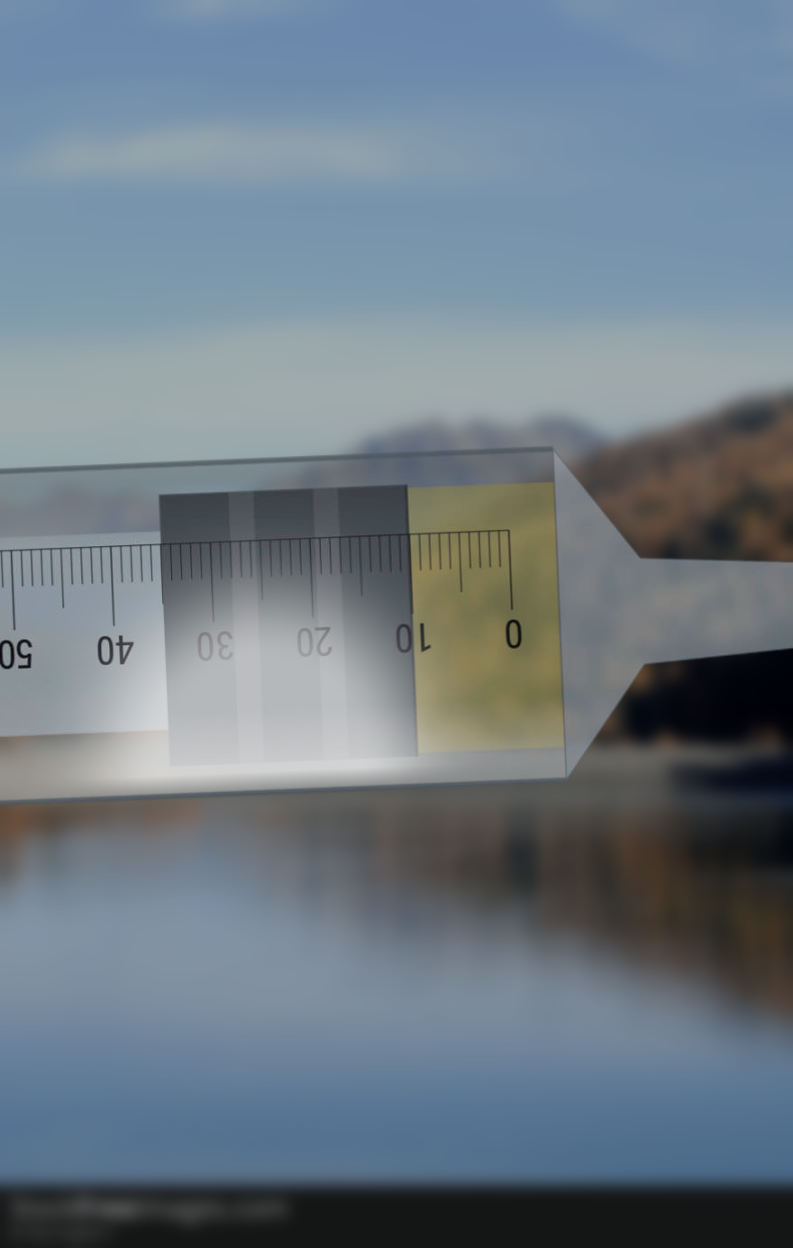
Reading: 10,mL
